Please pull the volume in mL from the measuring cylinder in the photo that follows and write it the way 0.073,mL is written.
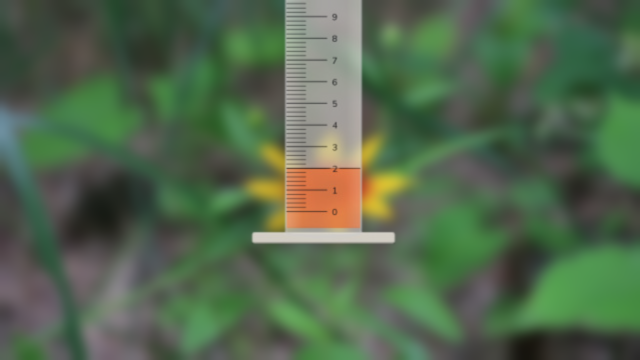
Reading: 2,mL
